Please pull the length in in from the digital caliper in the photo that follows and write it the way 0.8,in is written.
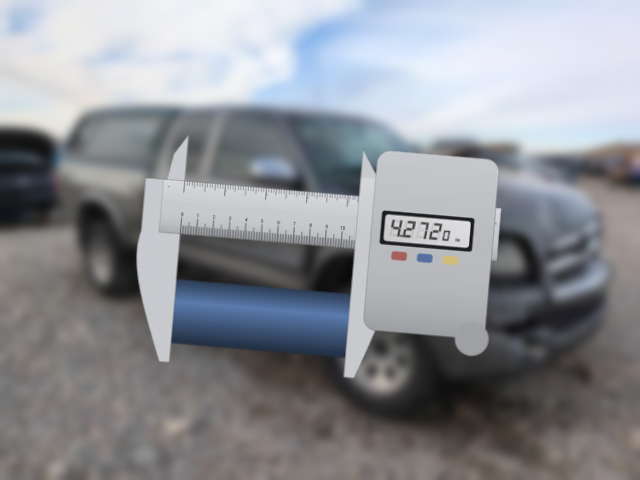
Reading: 4.2720,in
